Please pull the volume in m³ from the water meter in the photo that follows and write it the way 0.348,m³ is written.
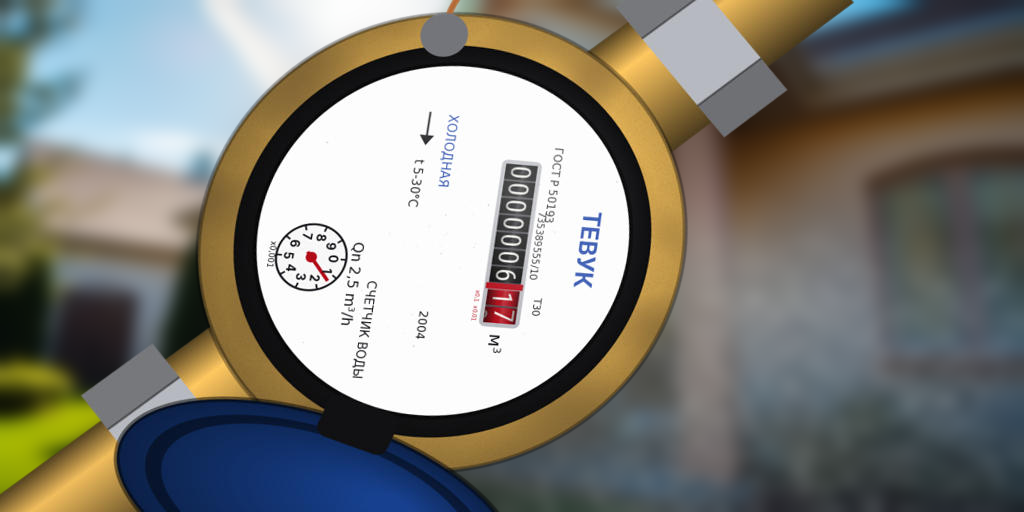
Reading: 6.171,m³
